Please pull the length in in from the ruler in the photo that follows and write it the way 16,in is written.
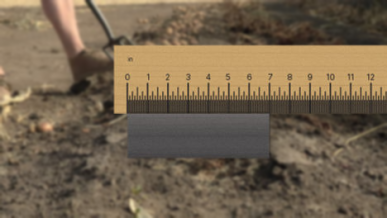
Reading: 7,in
